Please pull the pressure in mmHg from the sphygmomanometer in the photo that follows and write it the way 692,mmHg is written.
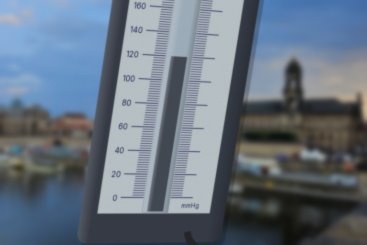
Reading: 120,mmHg
